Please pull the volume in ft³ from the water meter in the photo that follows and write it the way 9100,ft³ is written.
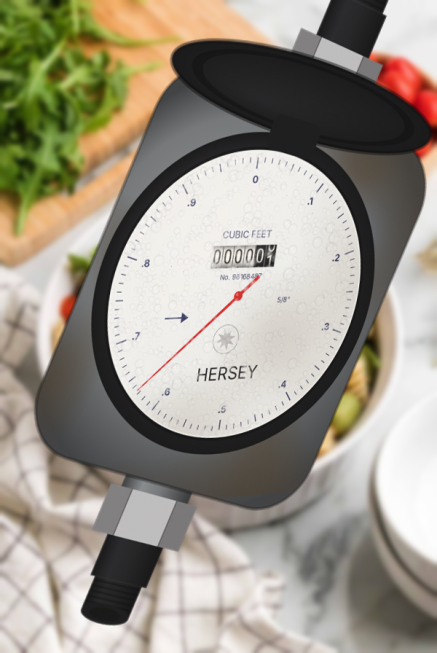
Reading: 0.63,ft³
